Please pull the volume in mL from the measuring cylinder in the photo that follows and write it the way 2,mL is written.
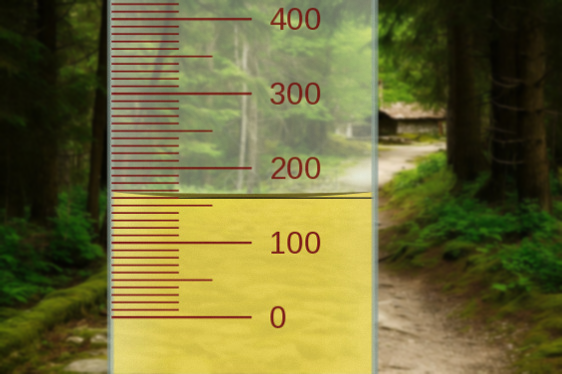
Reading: 160,mL
